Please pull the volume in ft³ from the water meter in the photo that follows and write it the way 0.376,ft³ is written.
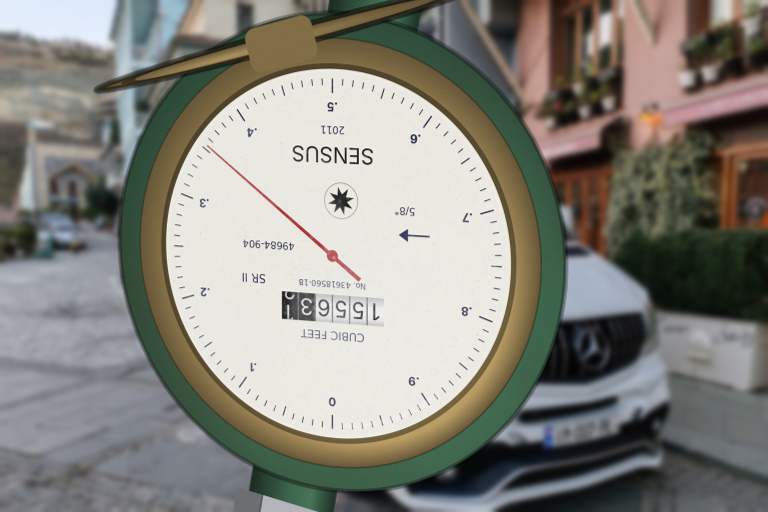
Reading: 155631.35,ft³
